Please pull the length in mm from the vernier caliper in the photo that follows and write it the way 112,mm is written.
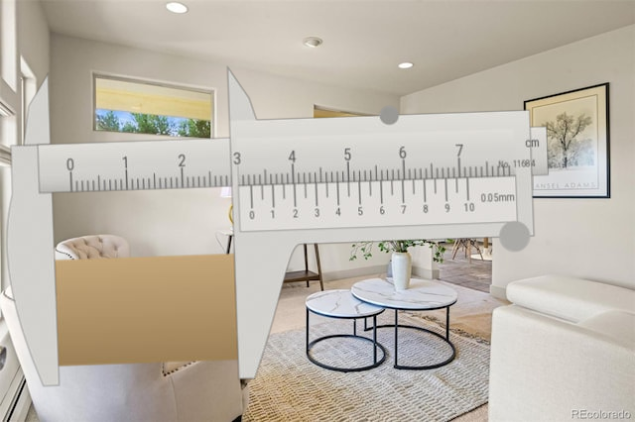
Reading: 32.4,mm
